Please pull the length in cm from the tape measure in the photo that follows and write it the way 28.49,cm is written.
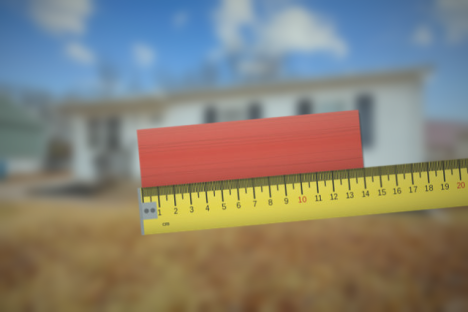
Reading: 14,cm
